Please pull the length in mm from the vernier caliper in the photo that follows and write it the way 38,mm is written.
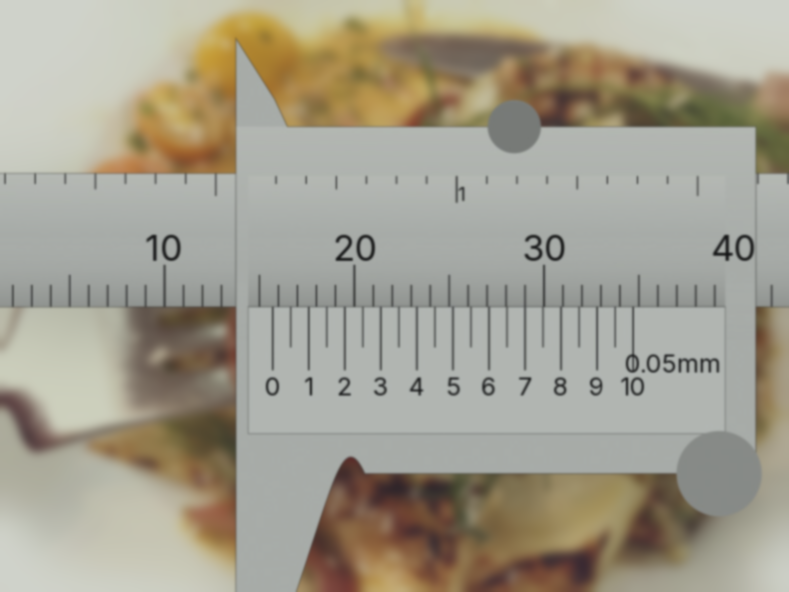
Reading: 15.7,mm
